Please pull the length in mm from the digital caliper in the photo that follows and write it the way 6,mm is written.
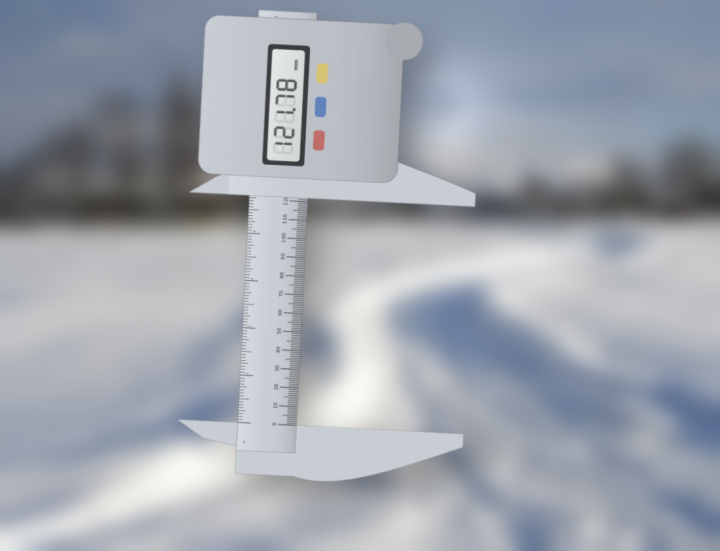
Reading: 121.78,mm
